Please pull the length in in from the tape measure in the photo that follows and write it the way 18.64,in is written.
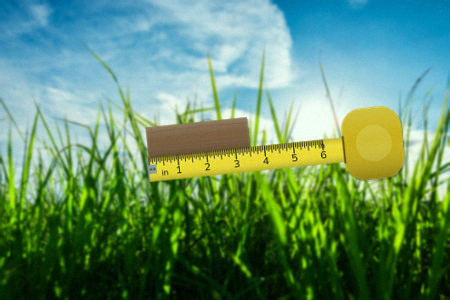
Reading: 3.5,in
